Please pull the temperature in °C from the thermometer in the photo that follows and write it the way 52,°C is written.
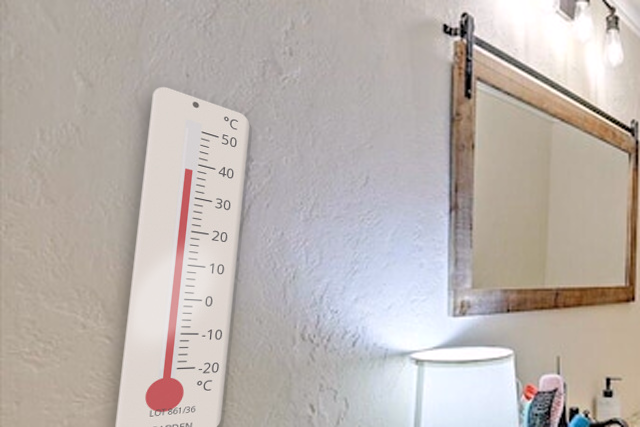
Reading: 38,°C
